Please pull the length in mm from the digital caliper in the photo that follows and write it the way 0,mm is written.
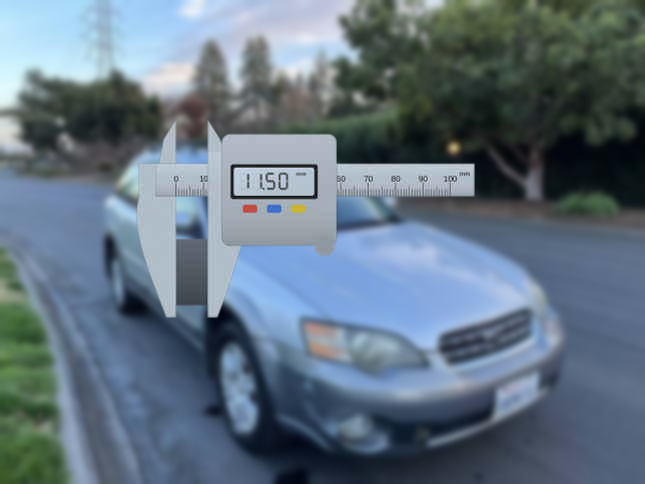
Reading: 11.50,mm
